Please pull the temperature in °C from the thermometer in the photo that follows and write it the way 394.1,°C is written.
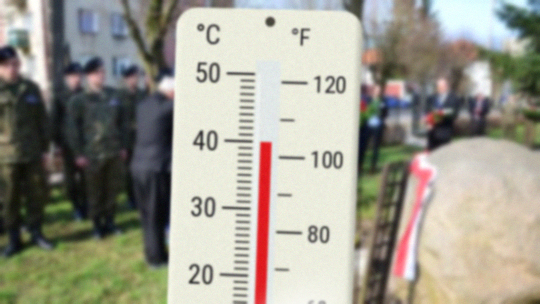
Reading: 40,°C
